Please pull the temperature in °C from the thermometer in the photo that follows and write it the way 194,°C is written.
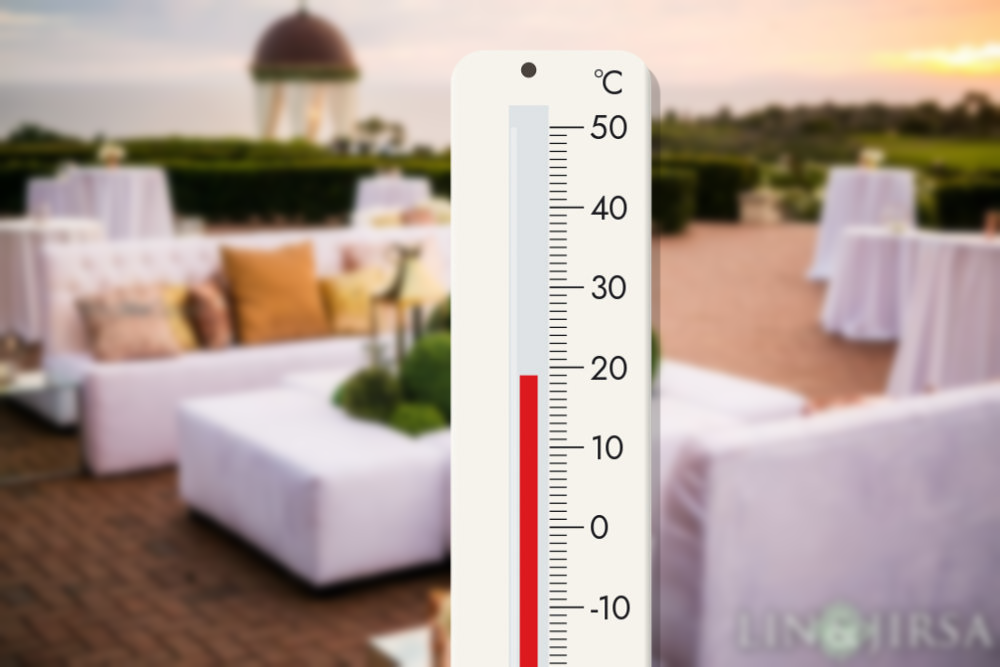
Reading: 19,°C
